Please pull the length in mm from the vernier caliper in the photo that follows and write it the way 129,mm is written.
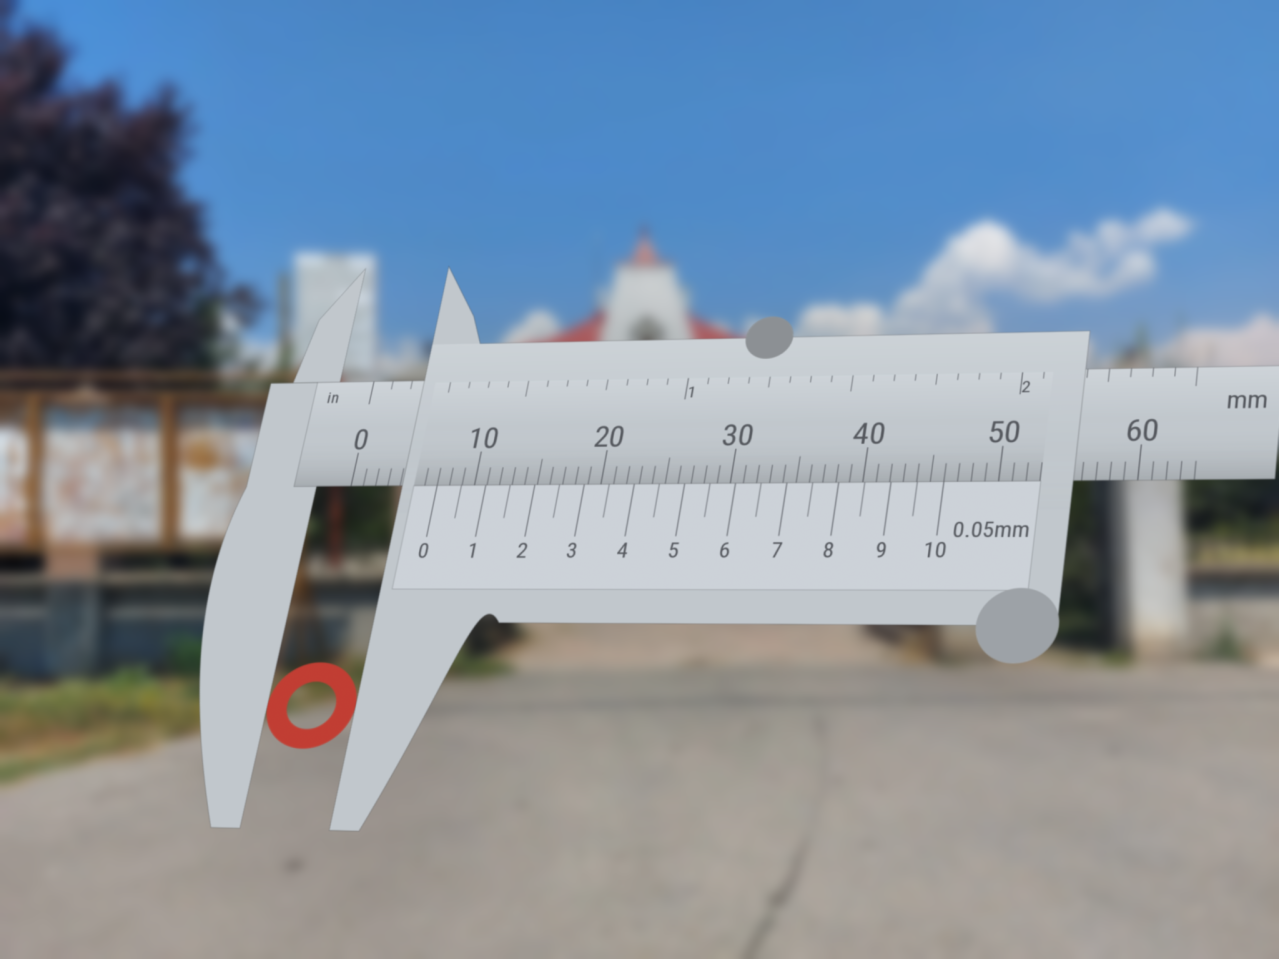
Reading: 7.0,mm
